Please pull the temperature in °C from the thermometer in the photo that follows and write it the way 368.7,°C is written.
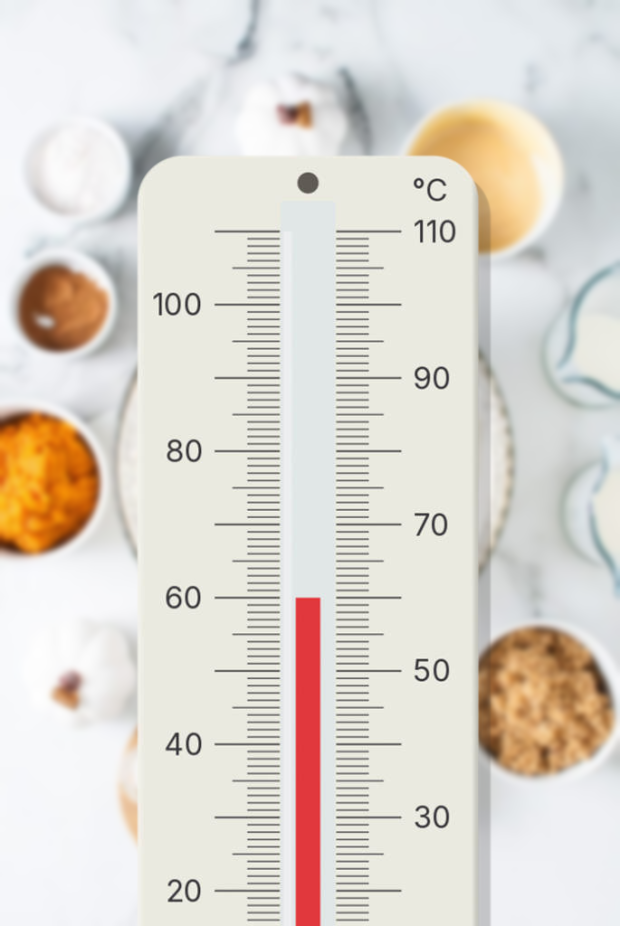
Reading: 60,°C
